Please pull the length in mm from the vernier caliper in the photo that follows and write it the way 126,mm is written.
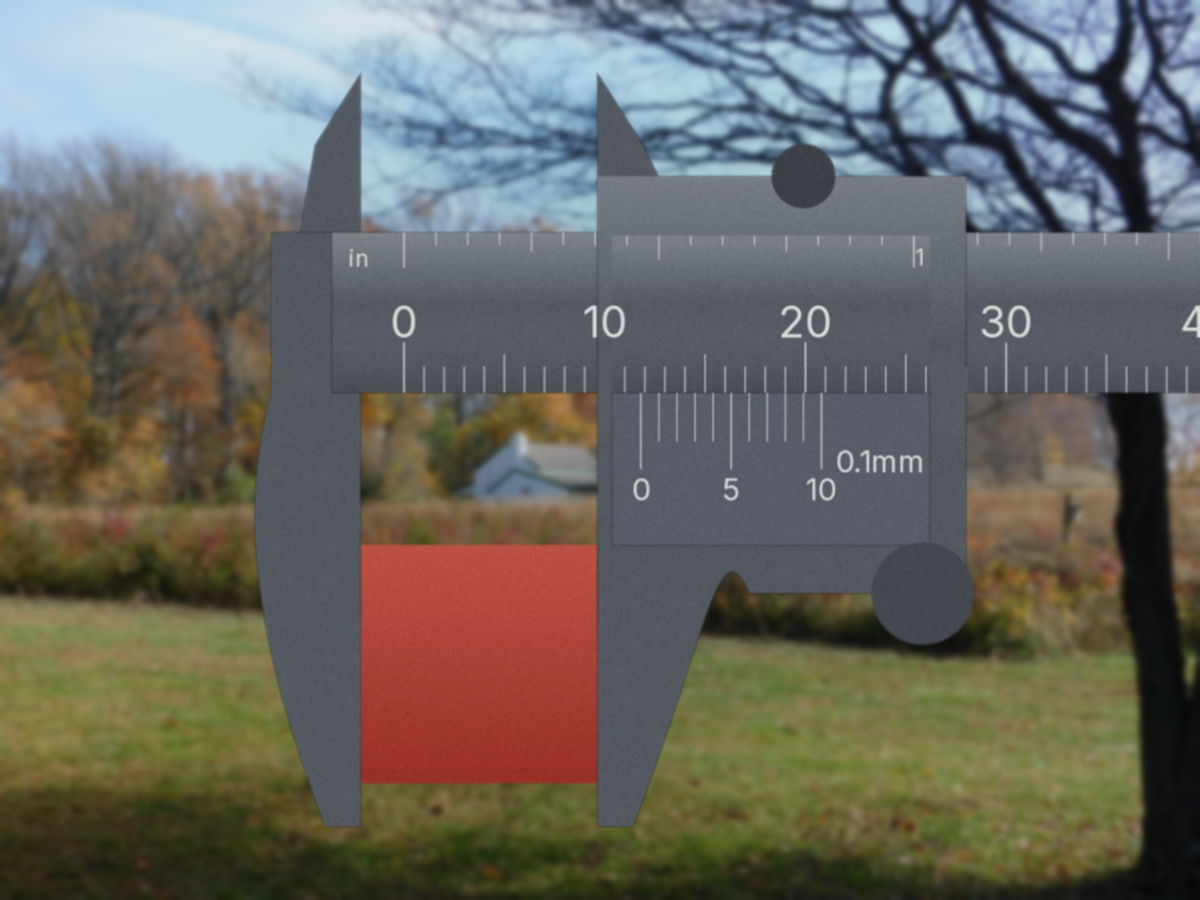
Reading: 11.8,mm
